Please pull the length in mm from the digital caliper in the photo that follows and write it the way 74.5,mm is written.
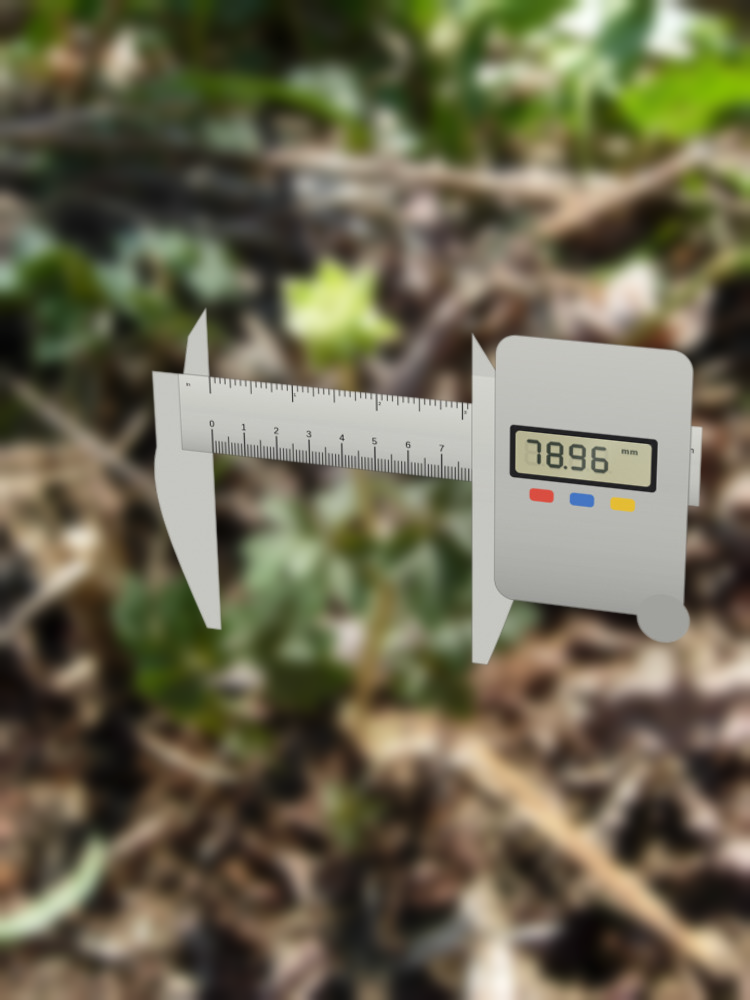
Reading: 78.96,mm
